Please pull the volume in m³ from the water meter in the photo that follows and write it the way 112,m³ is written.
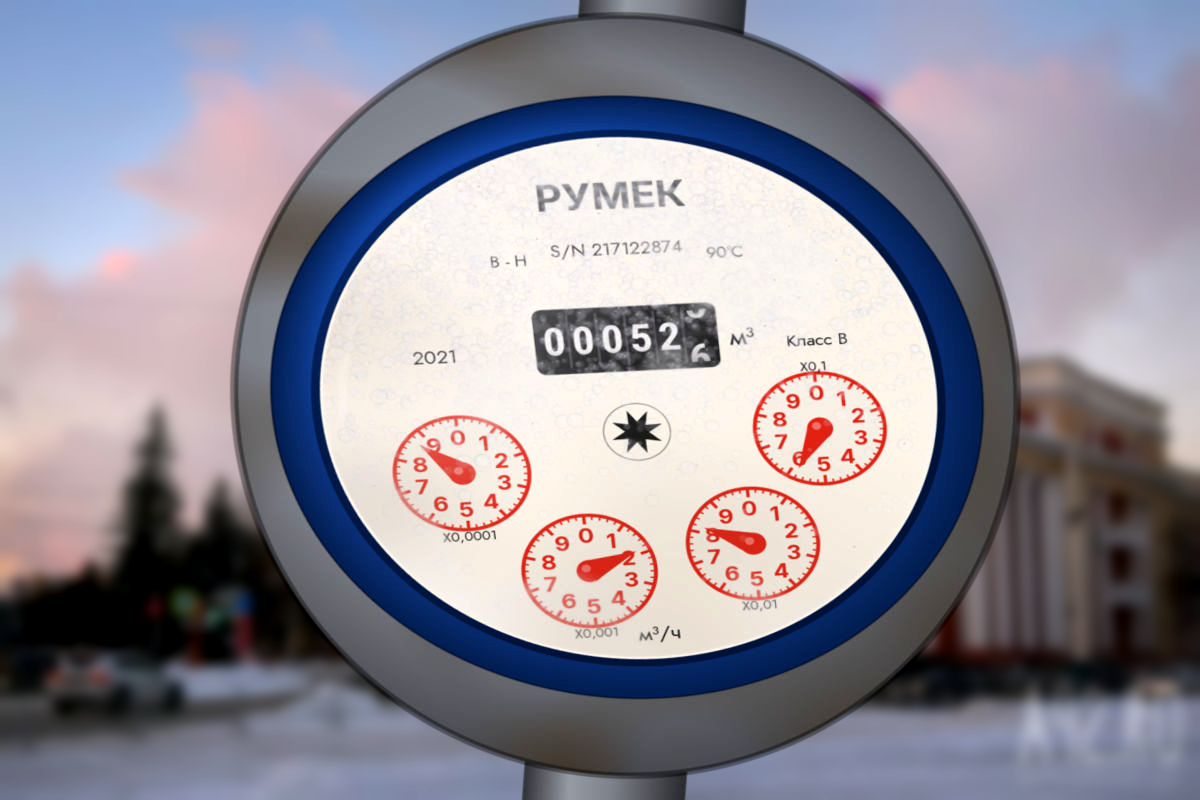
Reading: 525.5818,m³
